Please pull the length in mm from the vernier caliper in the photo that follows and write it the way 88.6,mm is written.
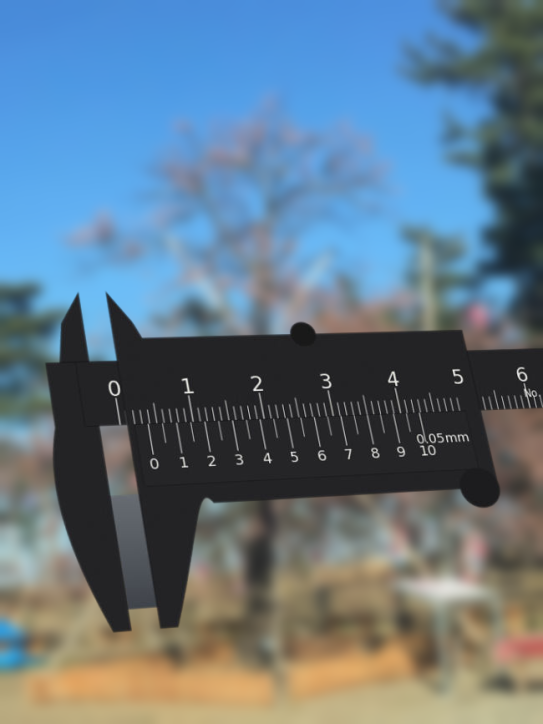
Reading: 3.8,mm
